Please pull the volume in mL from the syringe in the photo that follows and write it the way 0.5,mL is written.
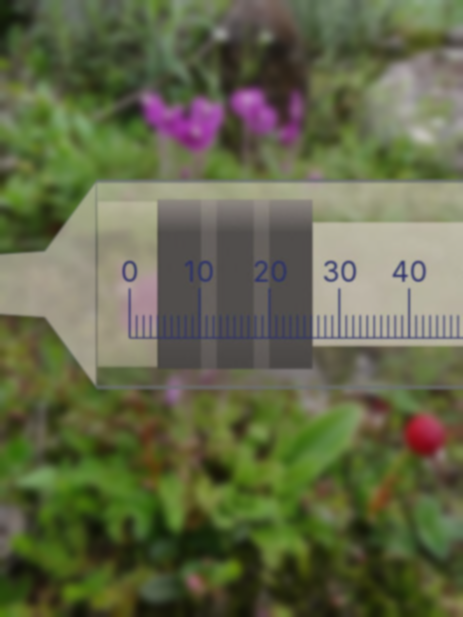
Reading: 4,mL
